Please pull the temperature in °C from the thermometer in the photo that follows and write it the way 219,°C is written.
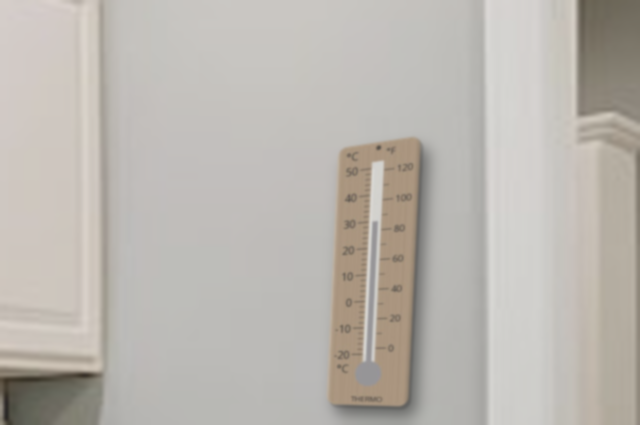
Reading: 30,°C
